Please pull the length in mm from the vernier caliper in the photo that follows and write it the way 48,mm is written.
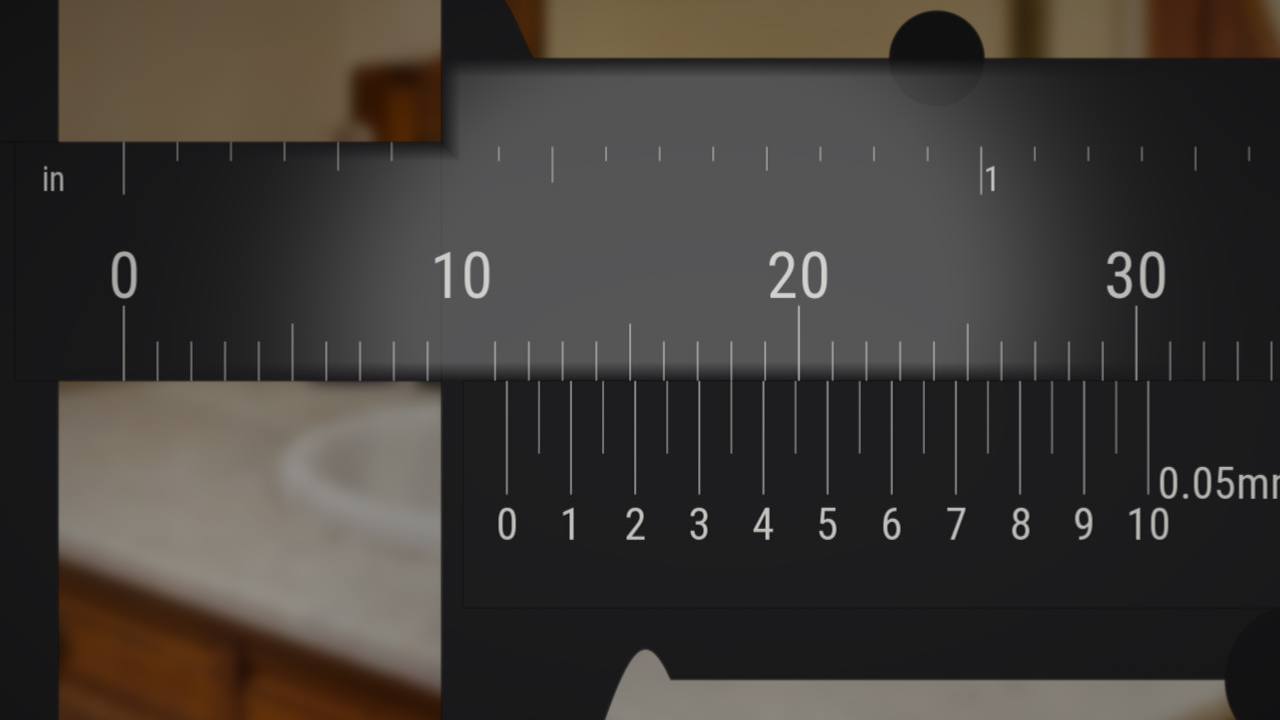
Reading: 11.35,mm
